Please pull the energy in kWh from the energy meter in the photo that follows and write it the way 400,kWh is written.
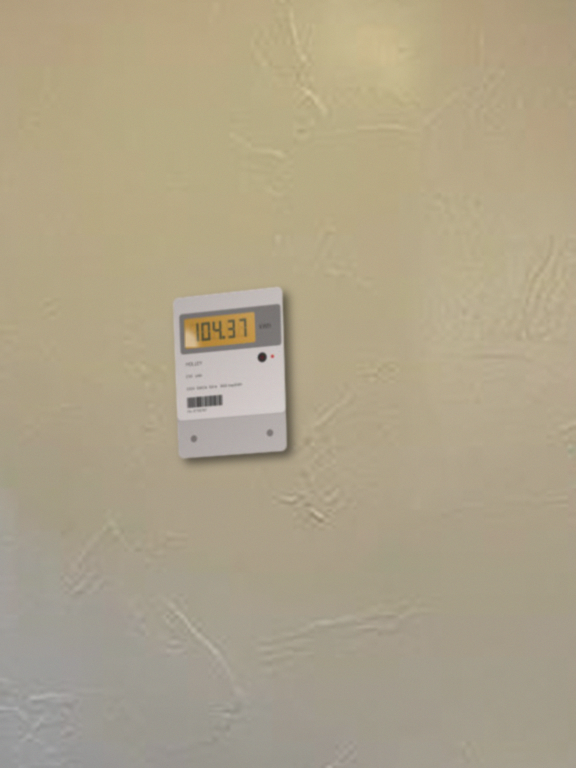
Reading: 104.37,kWh
